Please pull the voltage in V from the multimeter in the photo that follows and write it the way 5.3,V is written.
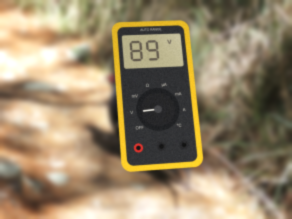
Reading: 89,V
